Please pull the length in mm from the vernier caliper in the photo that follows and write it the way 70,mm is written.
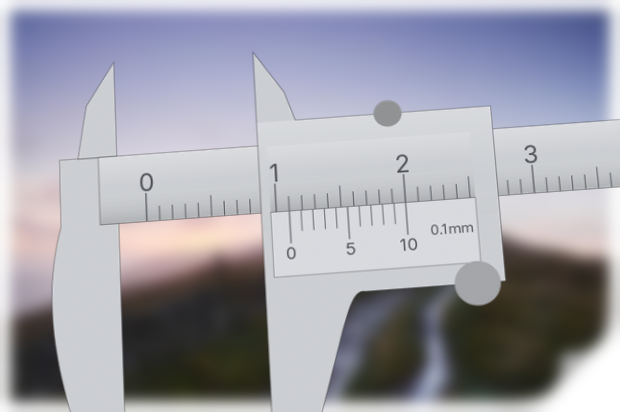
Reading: 11.0,mm
